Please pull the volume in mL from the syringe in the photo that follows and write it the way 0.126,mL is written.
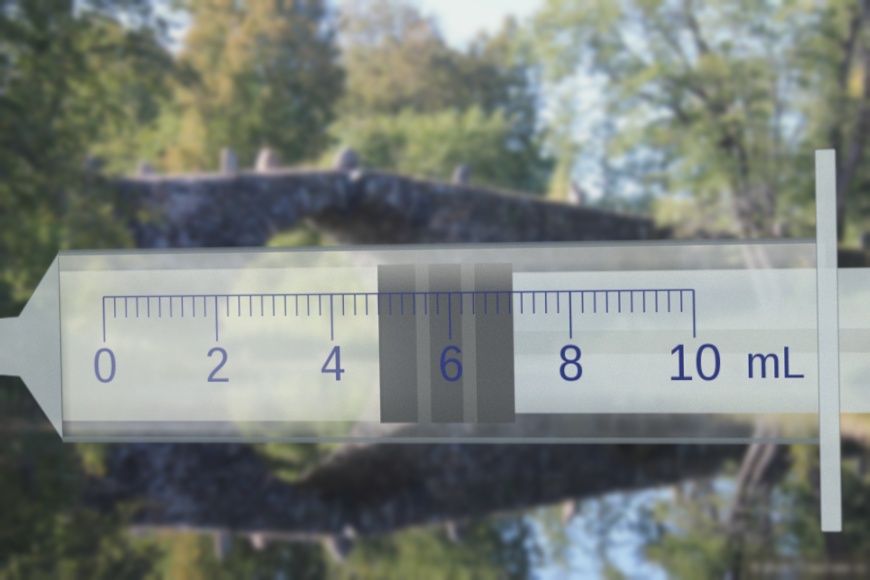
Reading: 4.8,mL
